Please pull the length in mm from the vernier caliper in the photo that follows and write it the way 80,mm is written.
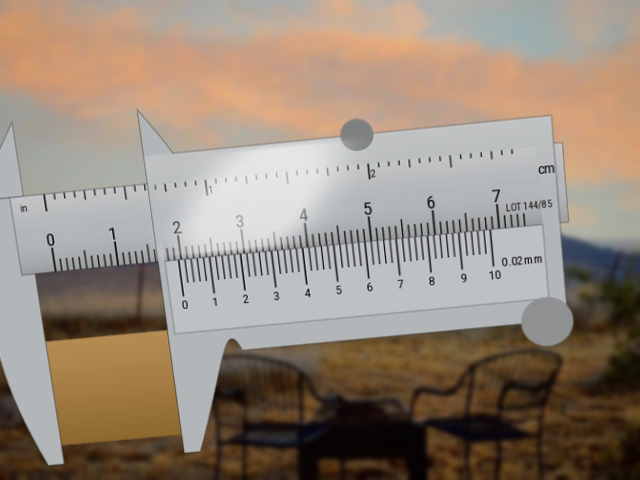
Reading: 19.6,mm
